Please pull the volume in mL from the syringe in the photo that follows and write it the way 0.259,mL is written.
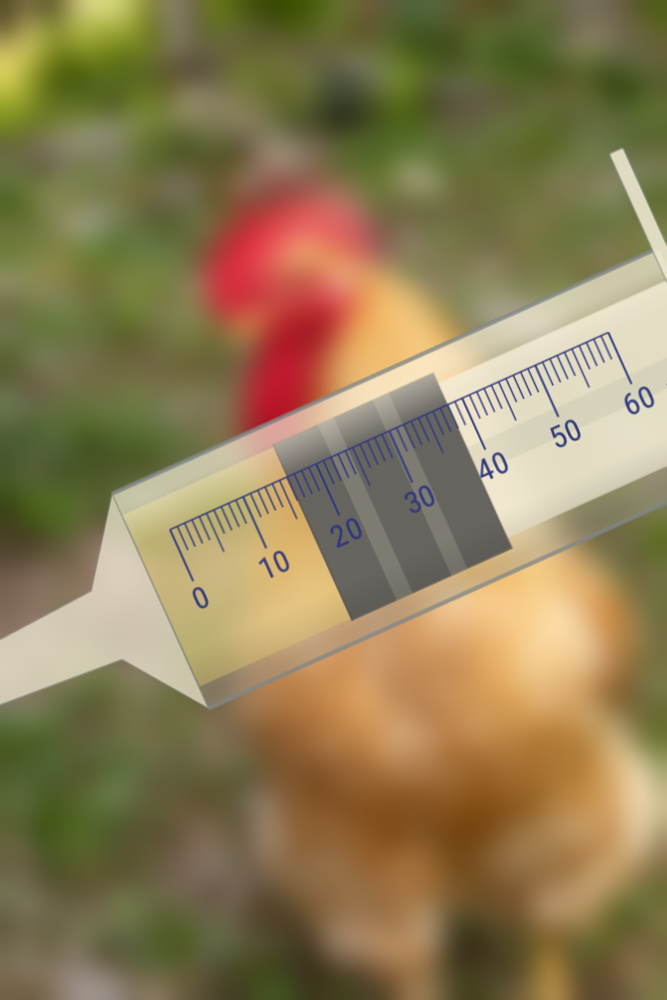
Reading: 16,mL
